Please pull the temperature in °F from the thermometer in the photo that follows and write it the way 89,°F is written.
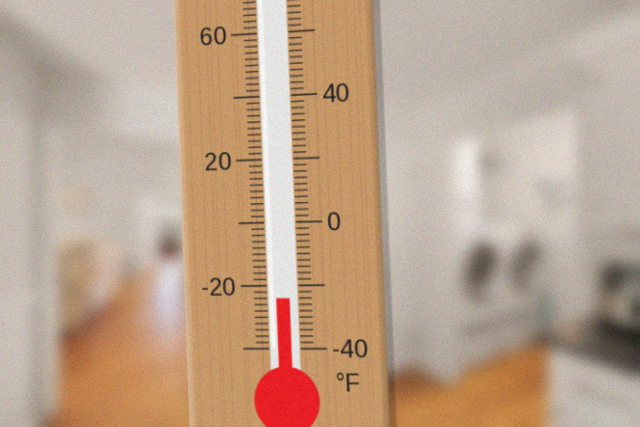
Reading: -24,°F
